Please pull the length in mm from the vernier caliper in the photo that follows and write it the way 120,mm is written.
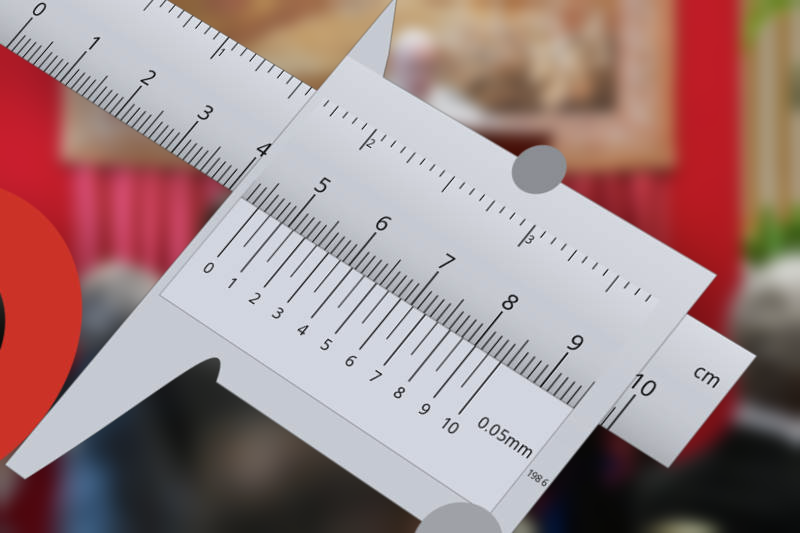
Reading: 45.0,mm
